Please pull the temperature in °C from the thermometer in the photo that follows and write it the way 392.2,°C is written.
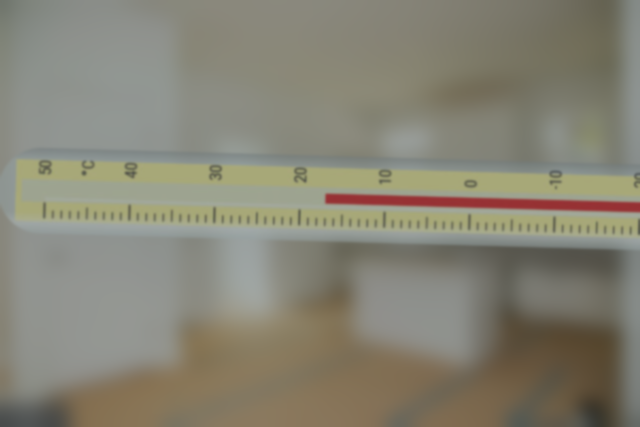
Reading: 17,°C
